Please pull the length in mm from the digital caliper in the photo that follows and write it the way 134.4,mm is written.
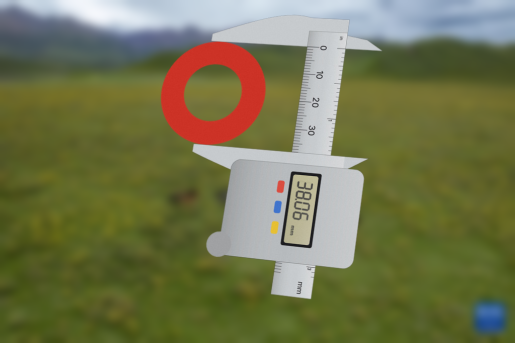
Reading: 38.06,mm
